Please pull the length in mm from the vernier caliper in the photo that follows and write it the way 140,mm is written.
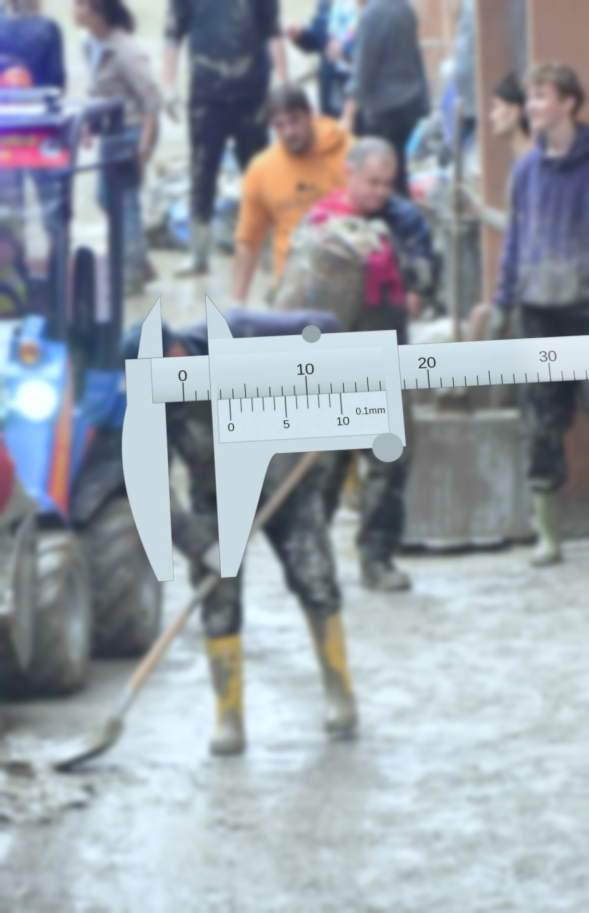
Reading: 3.7,mm
